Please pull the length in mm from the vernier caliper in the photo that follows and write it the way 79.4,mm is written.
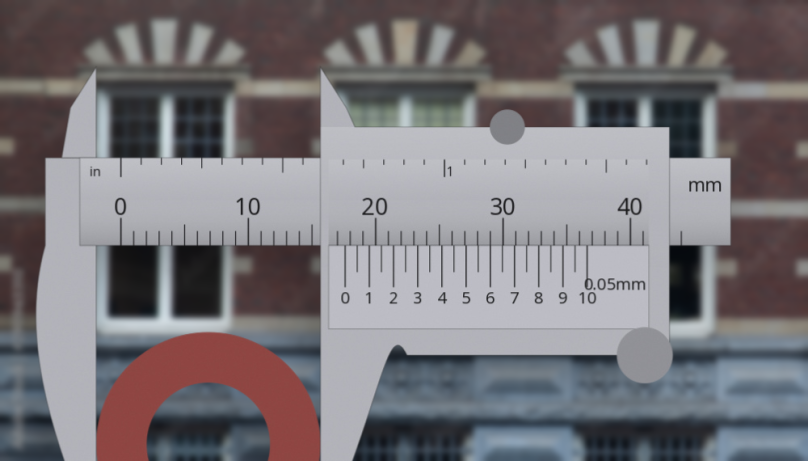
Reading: 17.6,mm
